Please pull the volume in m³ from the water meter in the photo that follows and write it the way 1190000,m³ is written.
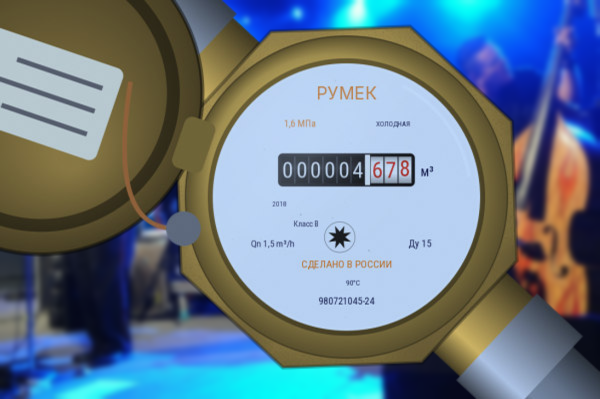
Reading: 4.678,m³
